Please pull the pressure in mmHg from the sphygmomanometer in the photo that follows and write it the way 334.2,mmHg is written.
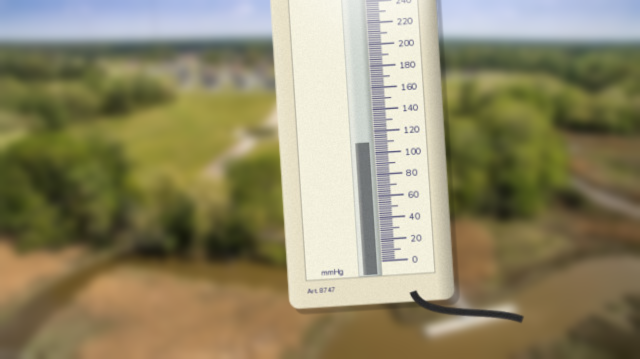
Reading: 110,mmHg
